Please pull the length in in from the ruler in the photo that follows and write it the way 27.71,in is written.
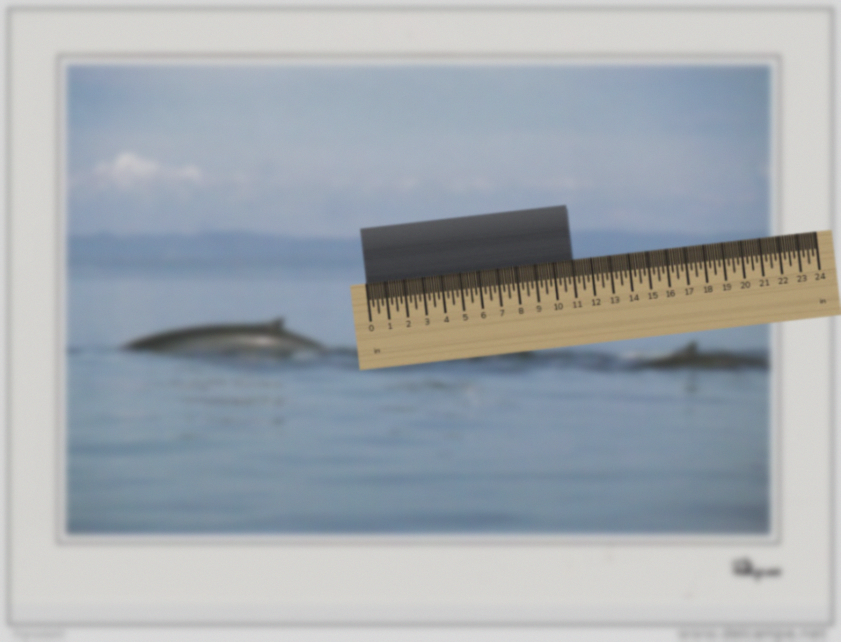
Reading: 11,in
